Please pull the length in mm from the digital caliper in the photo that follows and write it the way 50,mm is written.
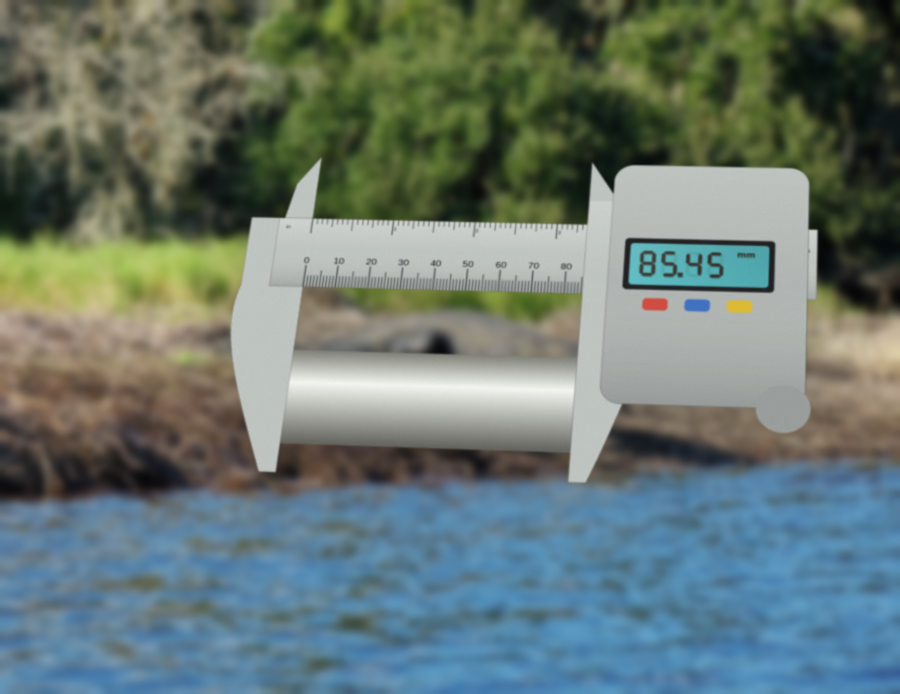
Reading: 85.45,mm
